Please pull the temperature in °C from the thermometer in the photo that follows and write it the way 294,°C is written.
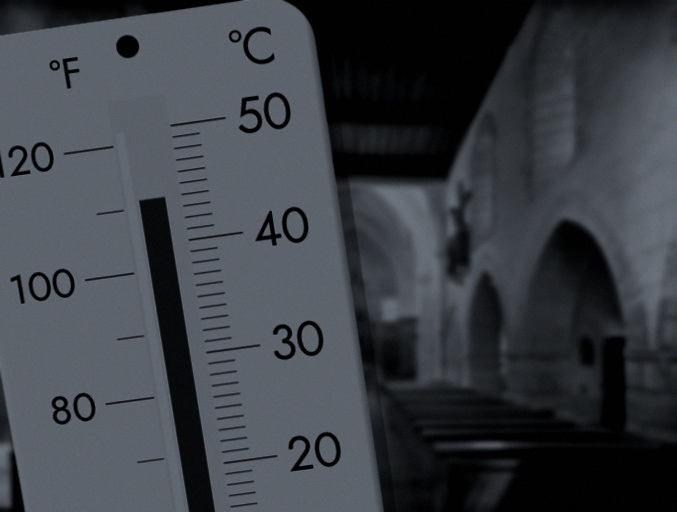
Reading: 44,°C
